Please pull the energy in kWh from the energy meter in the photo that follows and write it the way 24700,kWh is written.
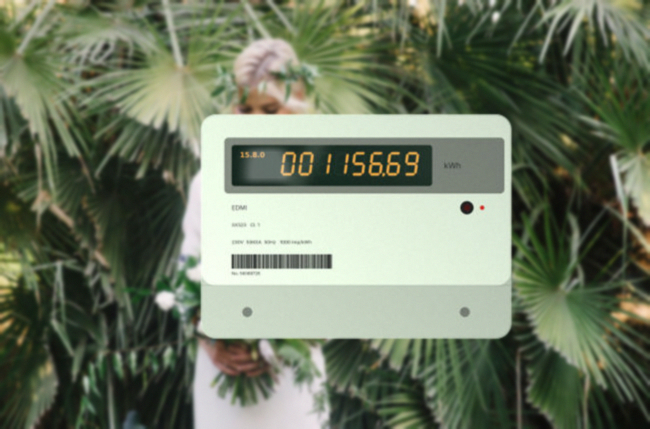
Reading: 1156.69,kWh
